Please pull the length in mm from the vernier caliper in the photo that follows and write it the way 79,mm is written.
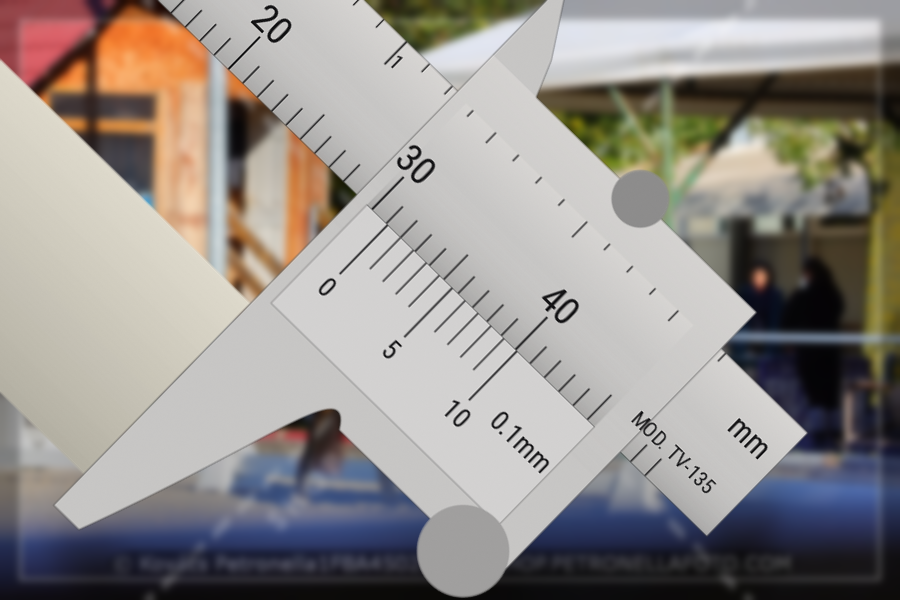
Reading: 31.1,mm
